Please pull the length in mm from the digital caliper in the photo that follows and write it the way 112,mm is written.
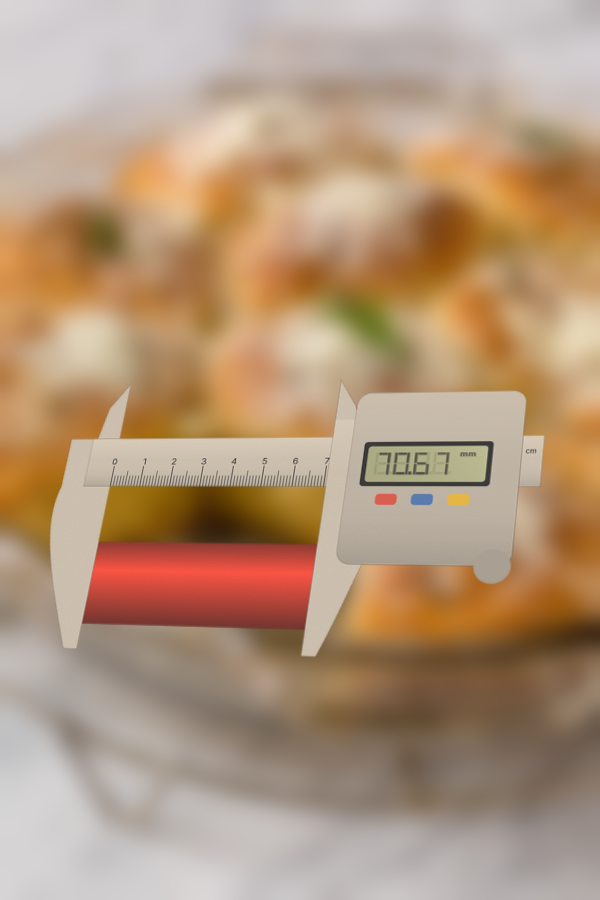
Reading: 70.67,mm
